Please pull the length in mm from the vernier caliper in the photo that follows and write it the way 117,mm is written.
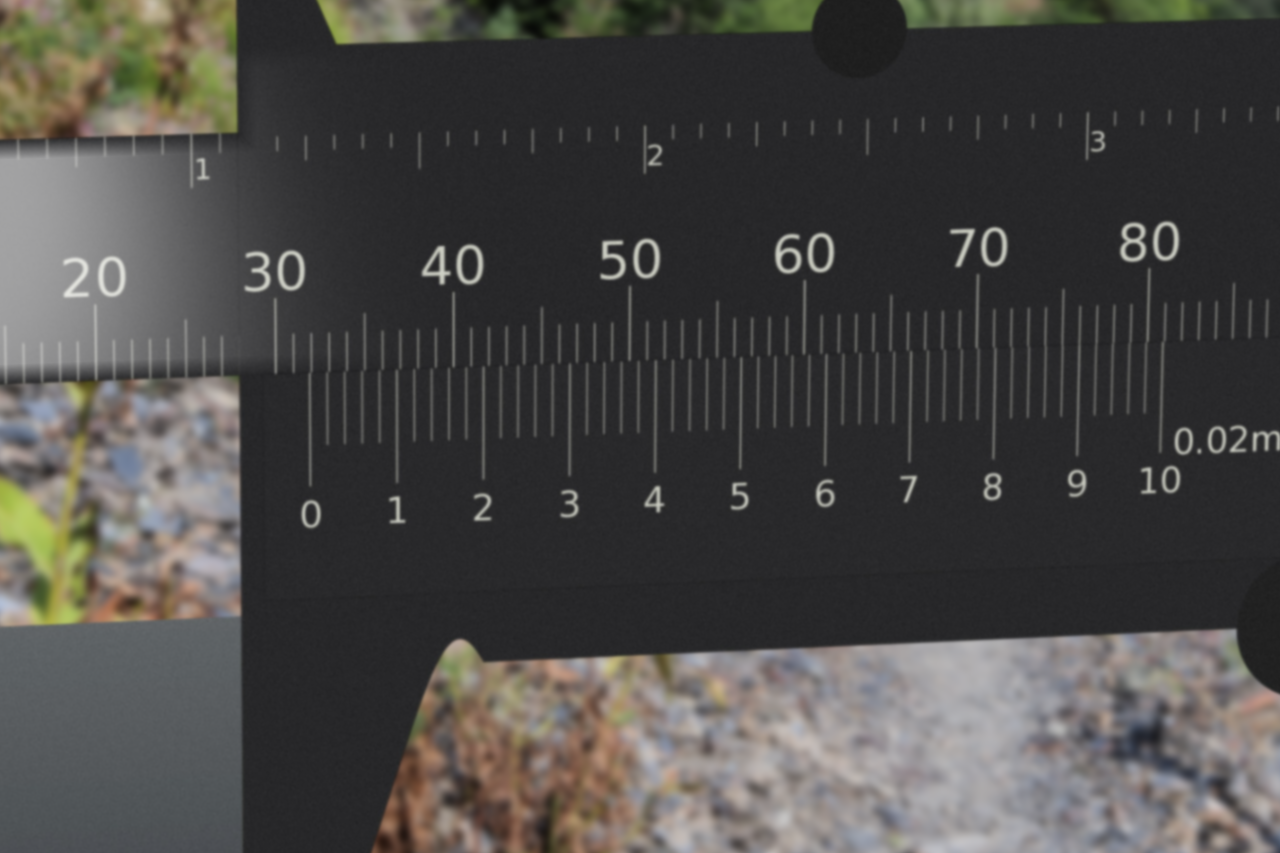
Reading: 31.9,mm
